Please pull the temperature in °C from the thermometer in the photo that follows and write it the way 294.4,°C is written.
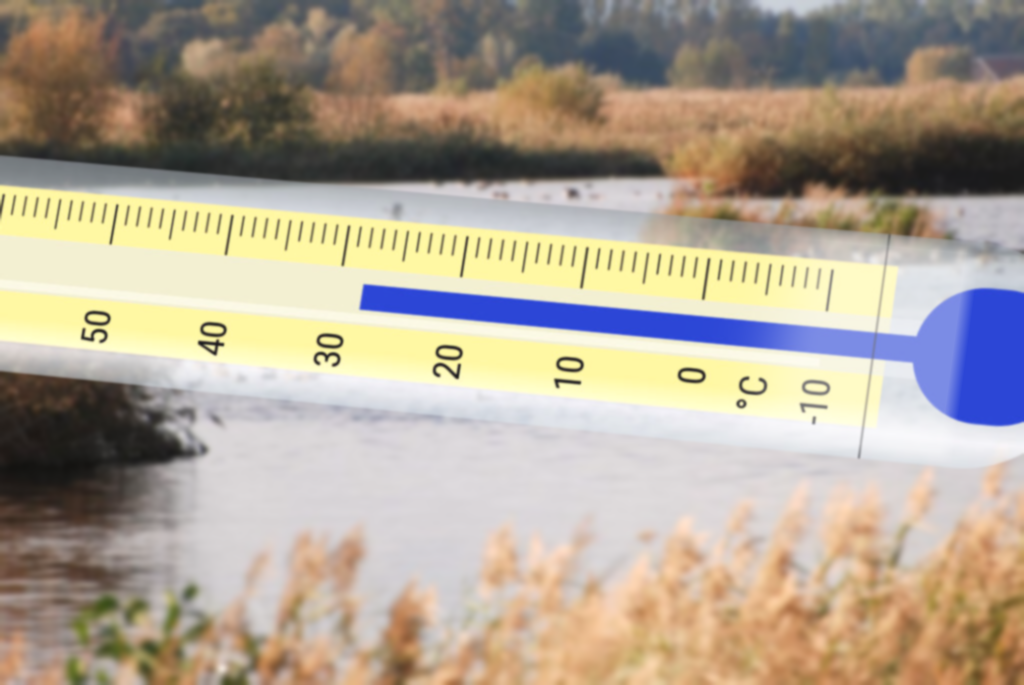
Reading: 28,°C
